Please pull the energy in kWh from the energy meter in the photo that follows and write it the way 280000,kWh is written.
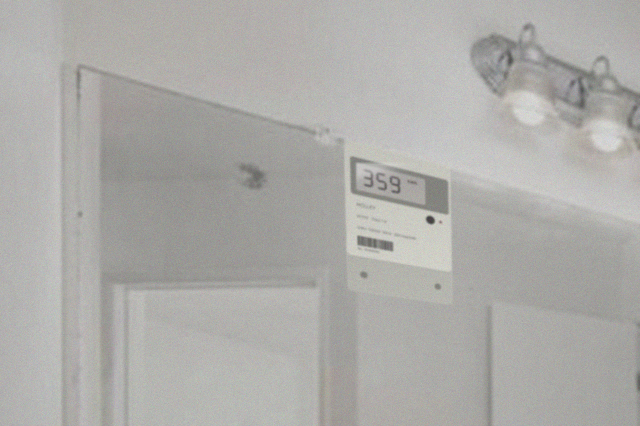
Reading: 359,kWh
